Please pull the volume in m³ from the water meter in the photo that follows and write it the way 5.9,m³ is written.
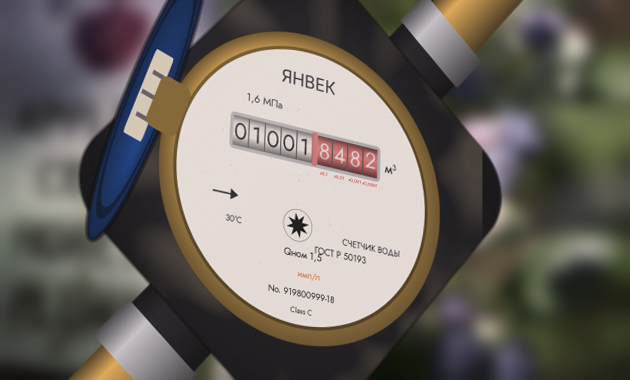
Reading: 1001.8482,m³
